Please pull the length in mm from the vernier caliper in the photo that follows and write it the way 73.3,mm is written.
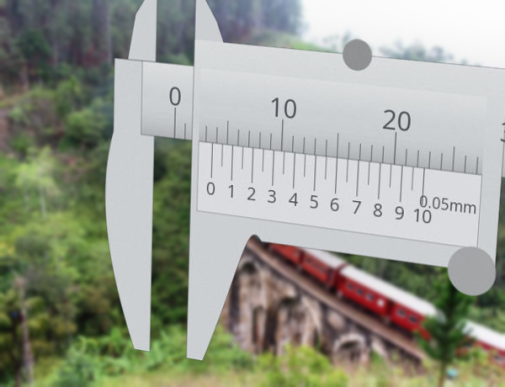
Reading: 3.6,mm
